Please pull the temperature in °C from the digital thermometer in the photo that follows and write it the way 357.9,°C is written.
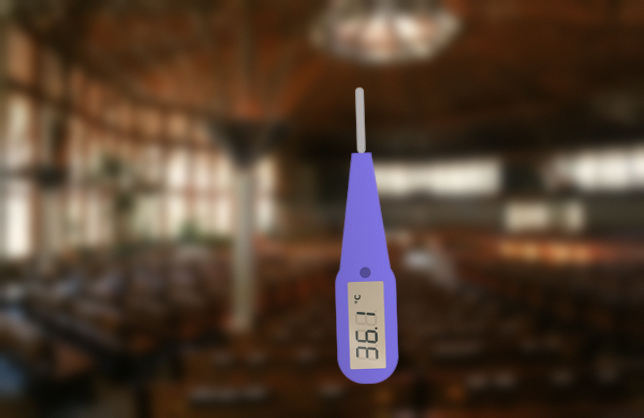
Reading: 36.1,°C
